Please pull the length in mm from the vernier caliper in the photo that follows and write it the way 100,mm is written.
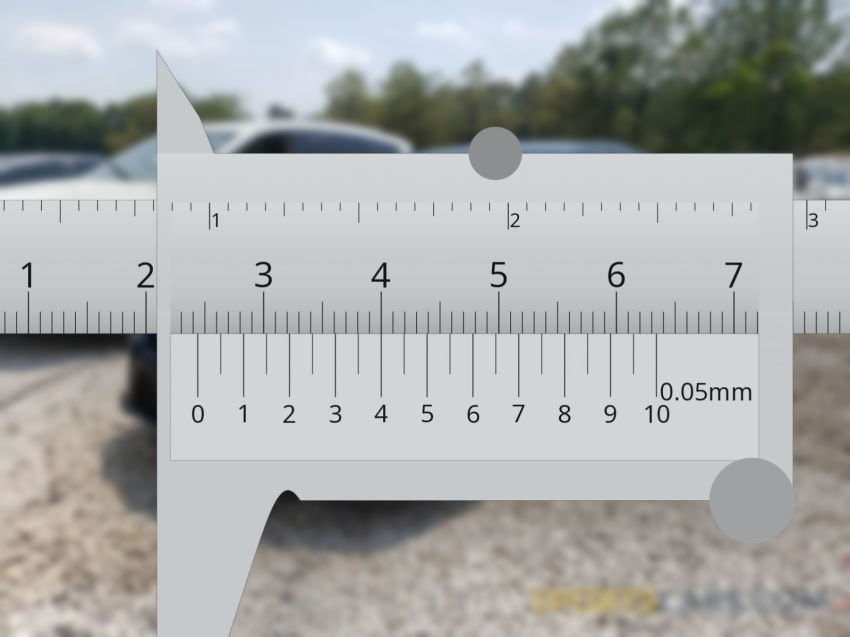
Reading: 24.4,mm
